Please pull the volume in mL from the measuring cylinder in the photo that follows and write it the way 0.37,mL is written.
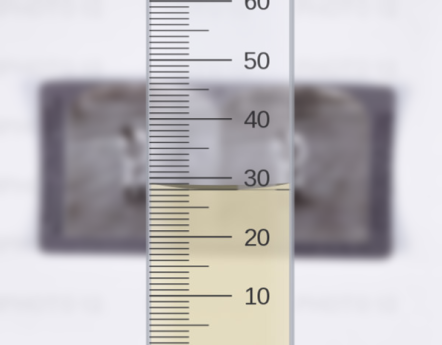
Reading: 28,mL
